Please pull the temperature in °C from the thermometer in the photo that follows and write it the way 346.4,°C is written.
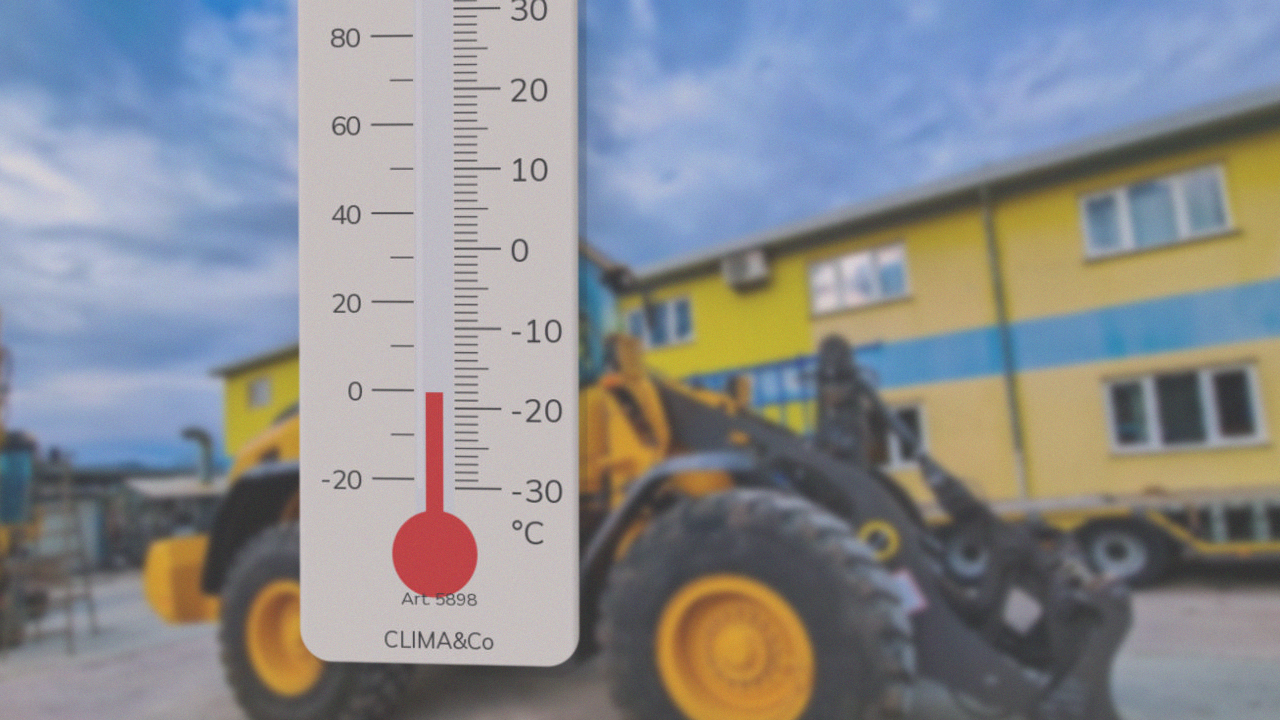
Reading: -18,°C
